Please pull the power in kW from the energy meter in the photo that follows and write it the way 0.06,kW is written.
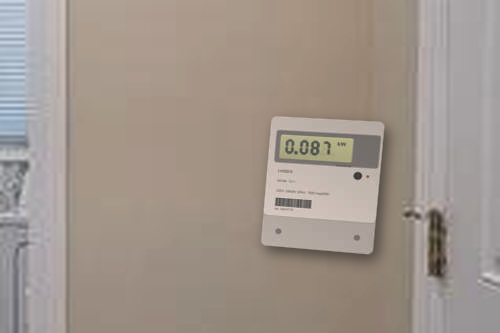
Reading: 0.087,kW
